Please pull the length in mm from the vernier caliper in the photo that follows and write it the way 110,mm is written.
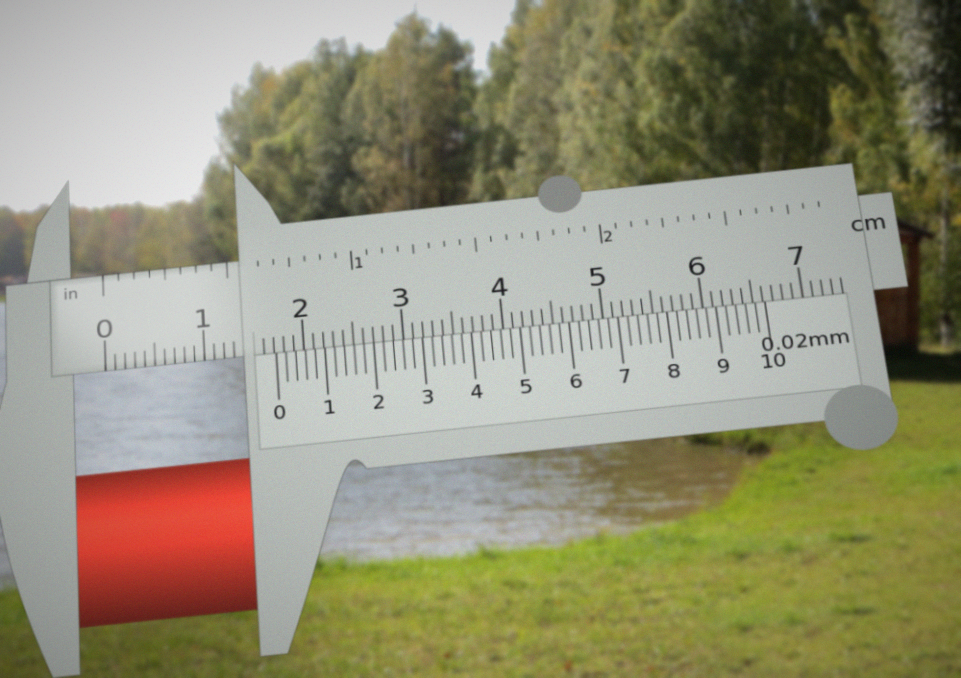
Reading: 17.2,mm
